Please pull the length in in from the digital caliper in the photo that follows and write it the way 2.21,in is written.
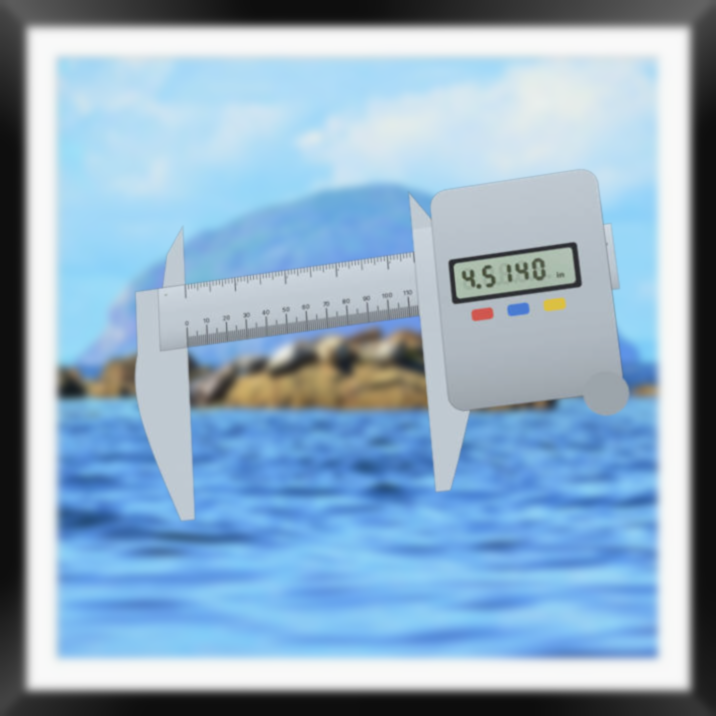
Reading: 4.5140,in
